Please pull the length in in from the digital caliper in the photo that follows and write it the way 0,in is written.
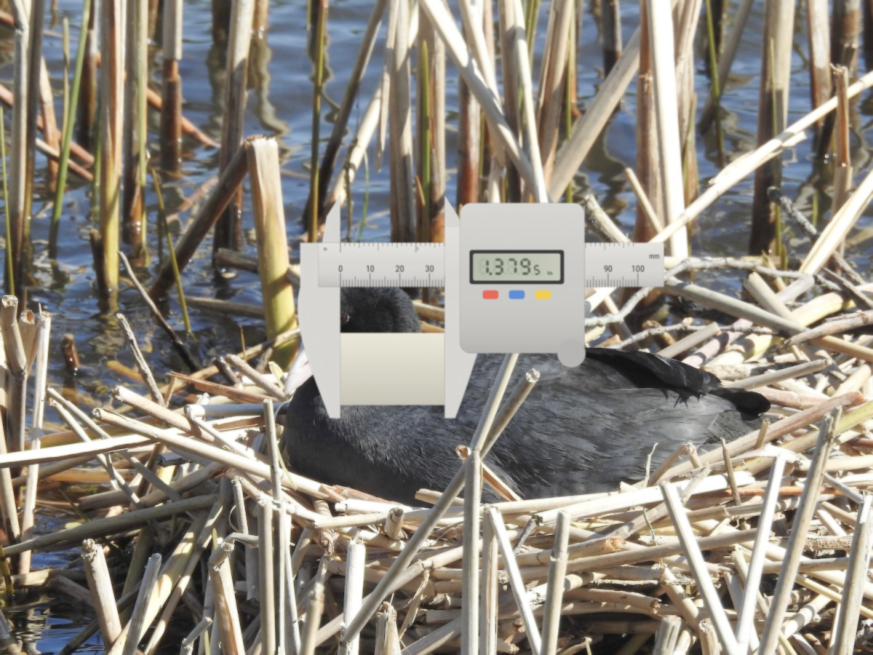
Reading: 1.3795,in
